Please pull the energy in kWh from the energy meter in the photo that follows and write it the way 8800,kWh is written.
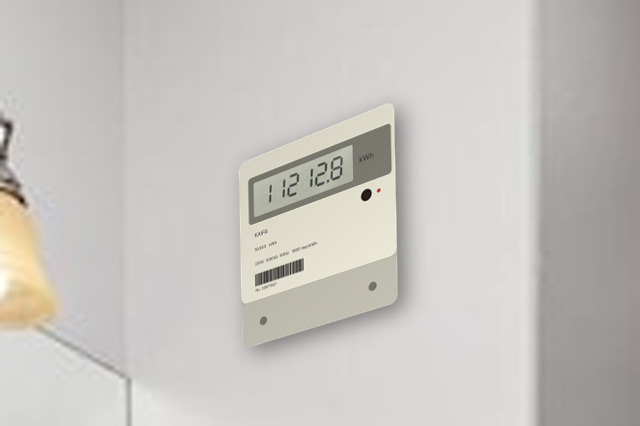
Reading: 11212.8,kWh
